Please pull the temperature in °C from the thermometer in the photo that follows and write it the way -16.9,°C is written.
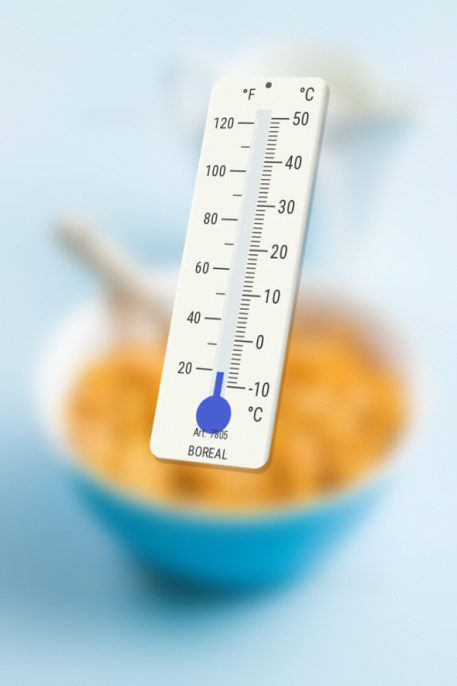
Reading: -7,°C
